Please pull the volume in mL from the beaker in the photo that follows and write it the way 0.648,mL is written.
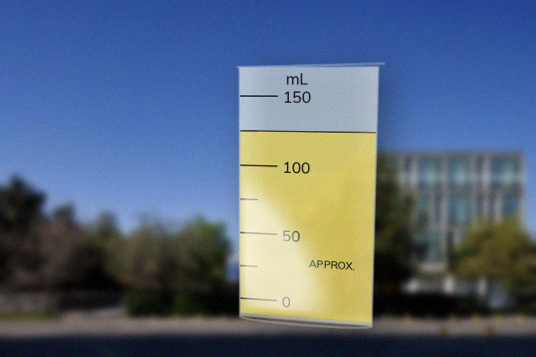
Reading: 125,mL
